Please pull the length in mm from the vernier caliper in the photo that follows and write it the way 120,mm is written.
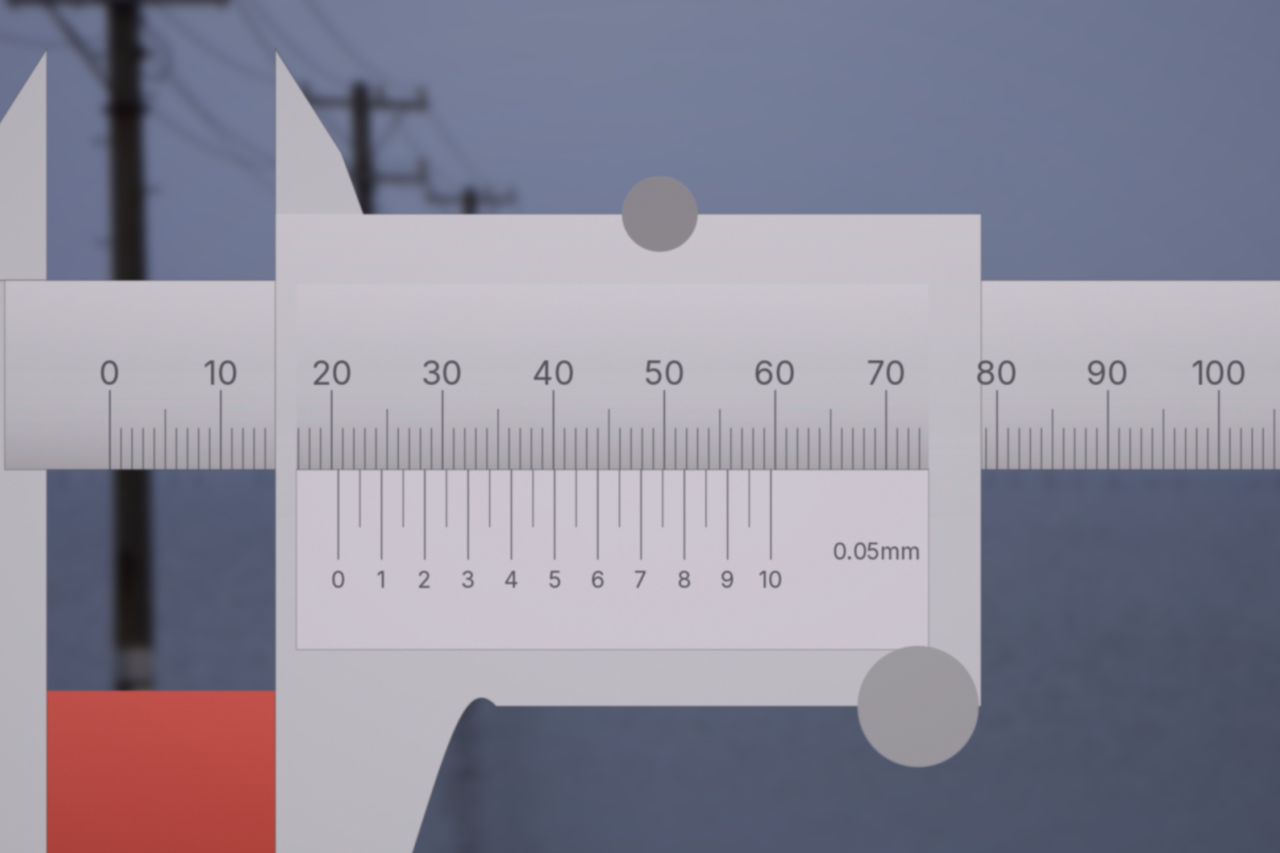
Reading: 20.6,mm
